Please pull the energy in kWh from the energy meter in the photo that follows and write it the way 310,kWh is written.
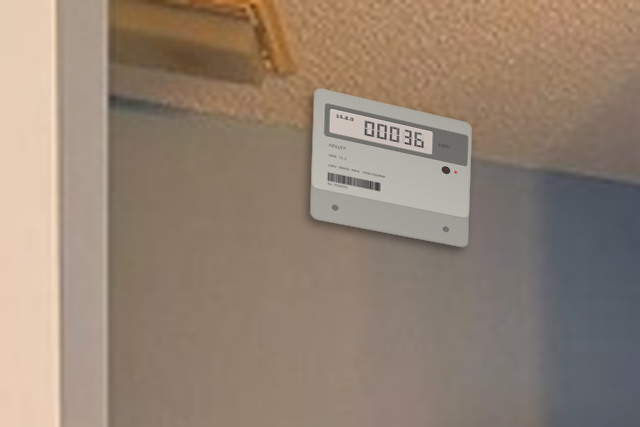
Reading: 36,kWh
